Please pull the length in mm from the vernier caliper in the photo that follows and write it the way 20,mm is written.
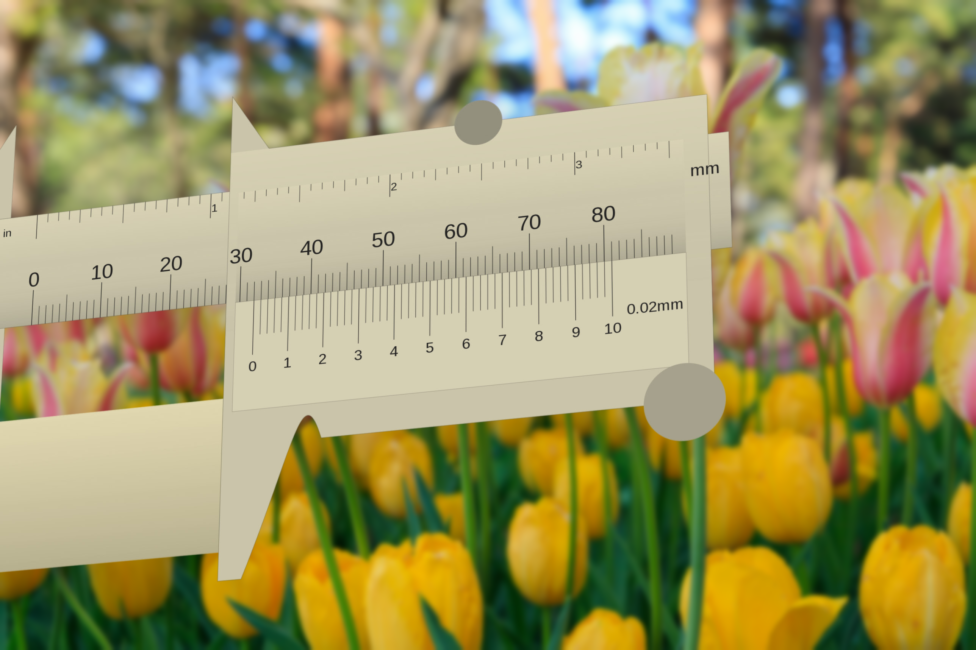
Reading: 32.0,mm
